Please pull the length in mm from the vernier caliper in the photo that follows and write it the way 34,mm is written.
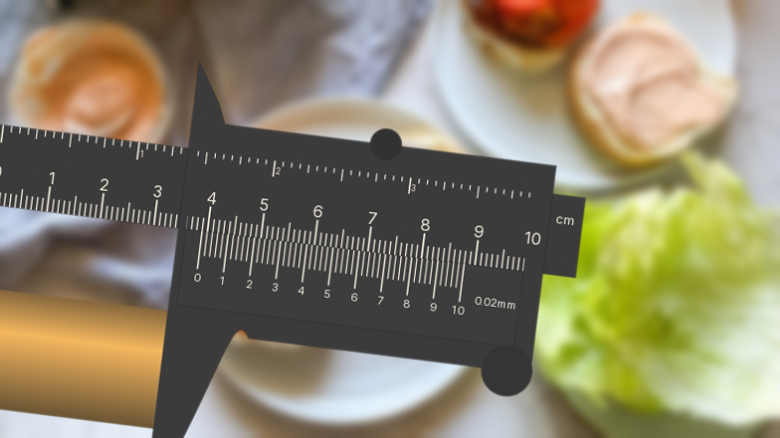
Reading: 39.0,mm
